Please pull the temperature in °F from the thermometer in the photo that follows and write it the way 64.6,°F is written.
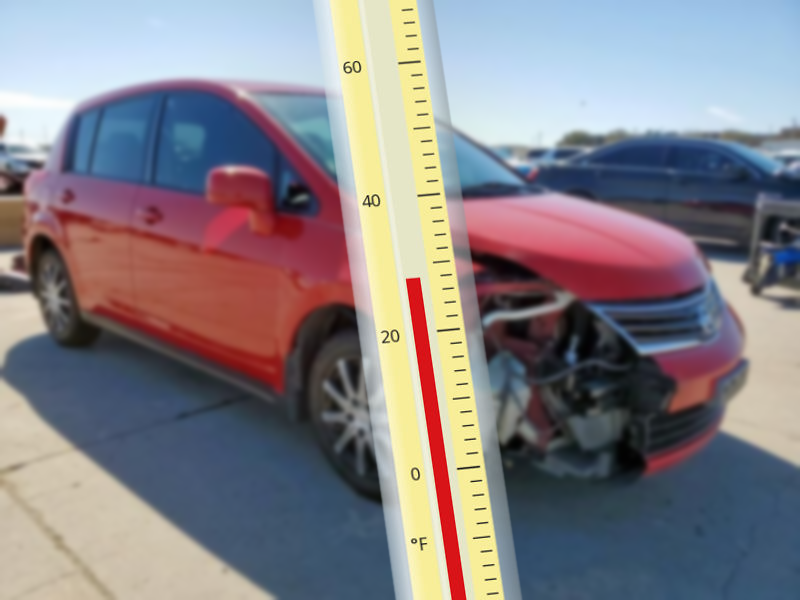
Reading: 28,°F
